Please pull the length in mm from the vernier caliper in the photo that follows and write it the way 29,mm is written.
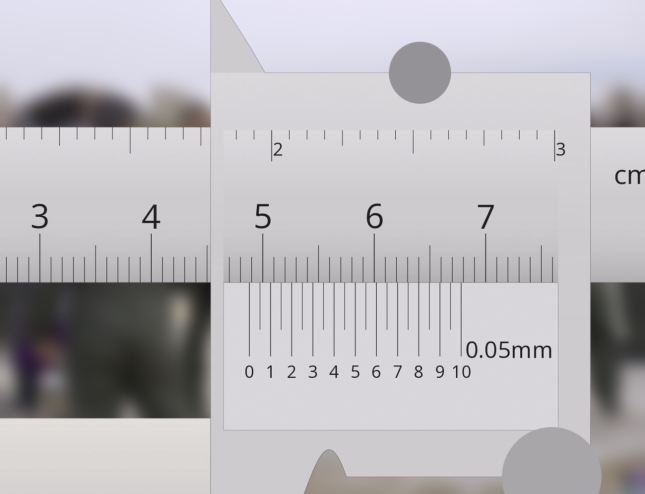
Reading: 48.8,mm
